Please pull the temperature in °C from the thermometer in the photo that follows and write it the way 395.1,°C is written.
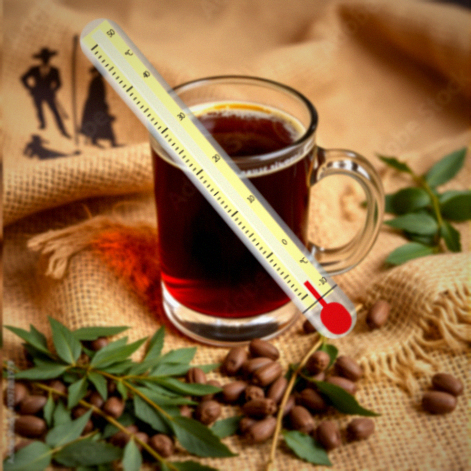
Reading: -8,°C
